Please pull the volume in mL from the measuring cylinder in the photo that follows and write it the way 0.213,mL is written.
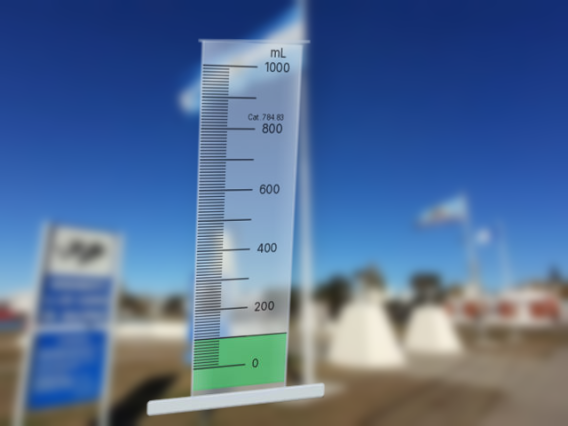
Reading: 100,mL
